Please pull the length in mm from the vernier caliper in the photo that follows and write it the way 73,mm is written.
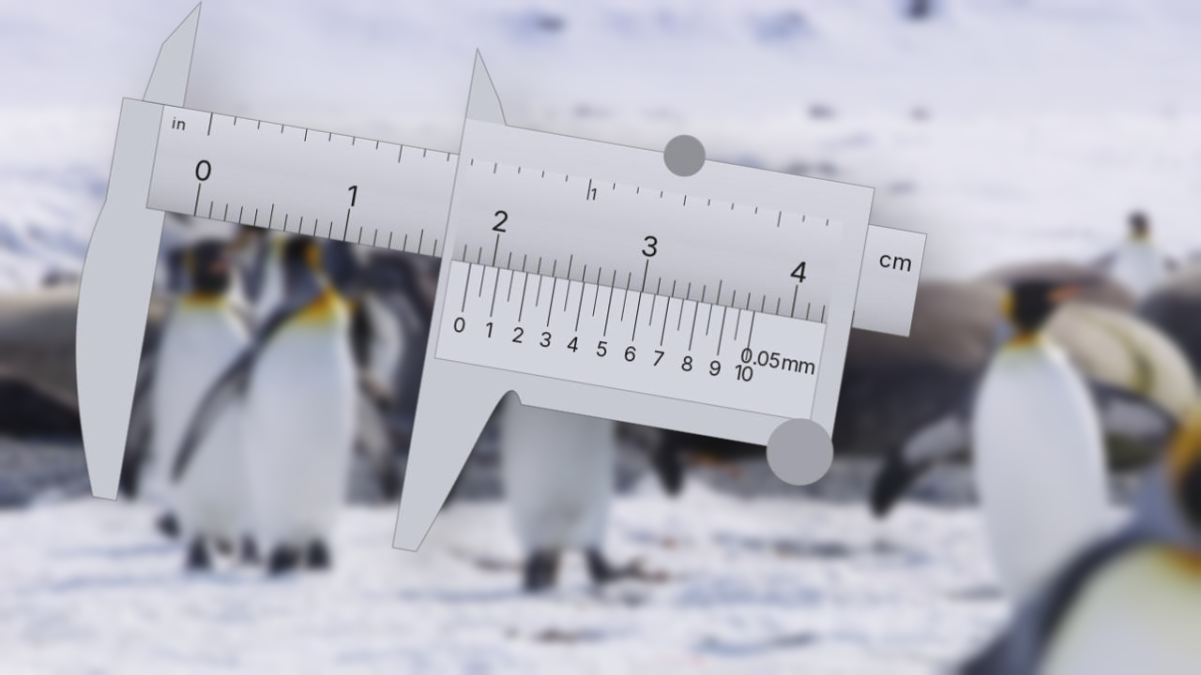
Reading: 18.5,mm
